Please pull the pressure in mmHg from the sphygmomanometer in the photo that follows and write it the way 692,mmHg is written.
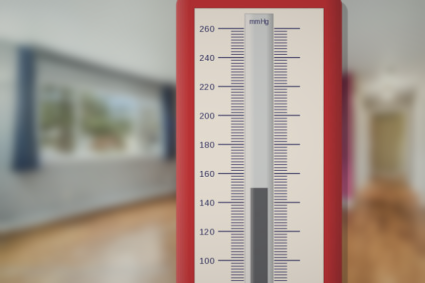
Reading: 150,mmHg
